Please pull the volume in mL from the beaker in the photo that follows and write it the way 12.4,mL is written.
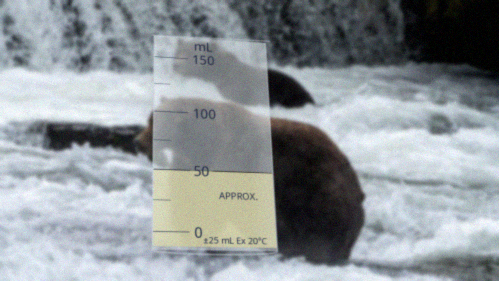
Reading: 50,mL
